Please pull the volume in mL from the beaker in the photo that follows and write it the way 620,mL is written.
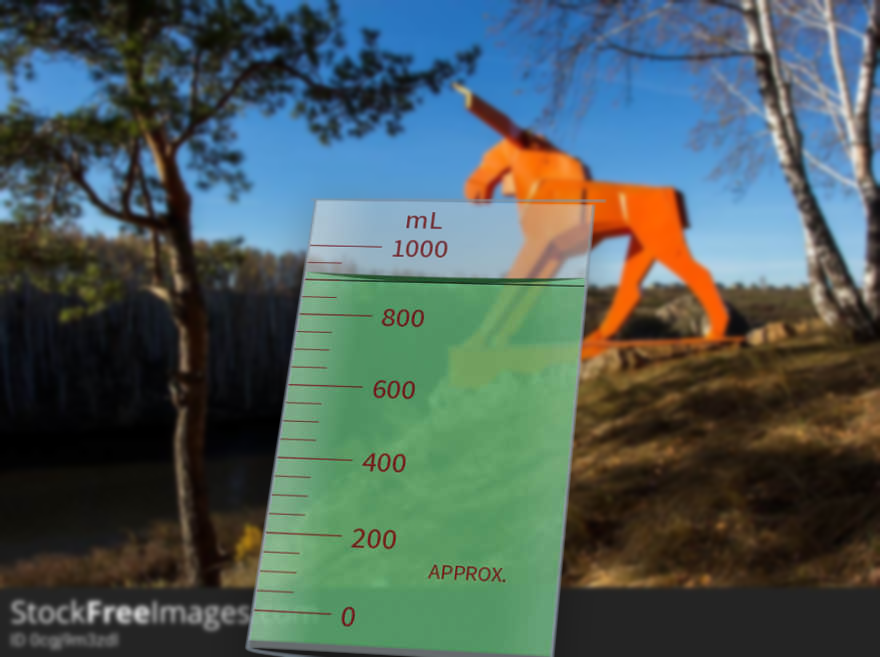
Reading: 900,mL
